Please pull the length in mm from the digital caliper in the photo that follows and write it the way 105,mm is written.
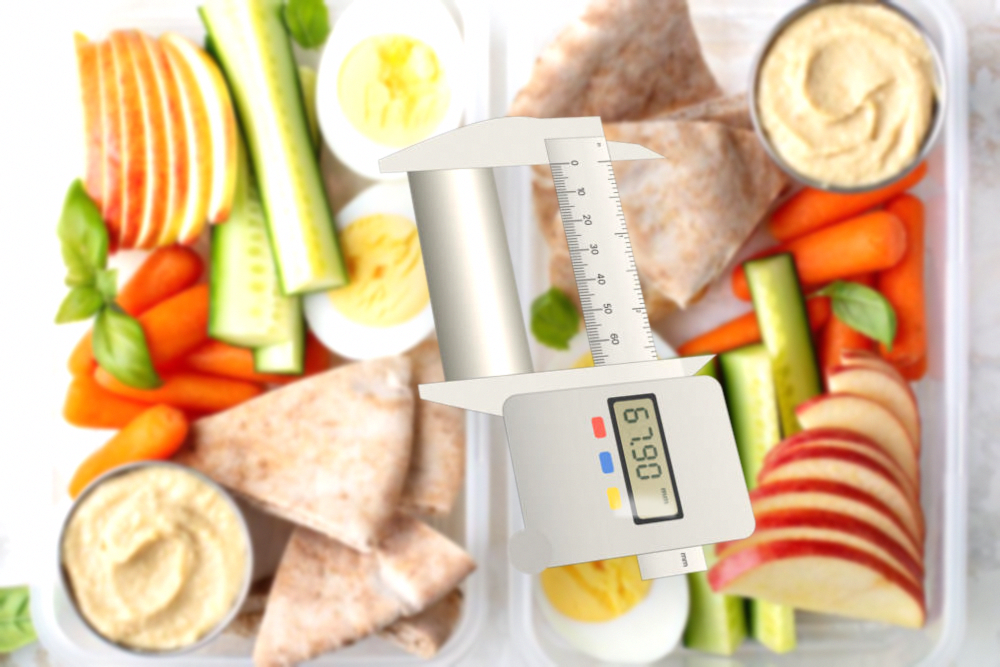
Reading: 67.90,mm
